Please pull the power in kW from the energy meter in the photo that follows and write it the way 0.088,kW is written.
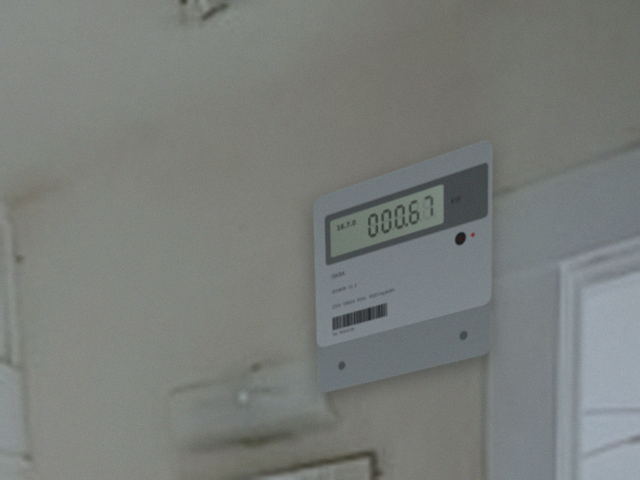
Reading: 0.67,kW
